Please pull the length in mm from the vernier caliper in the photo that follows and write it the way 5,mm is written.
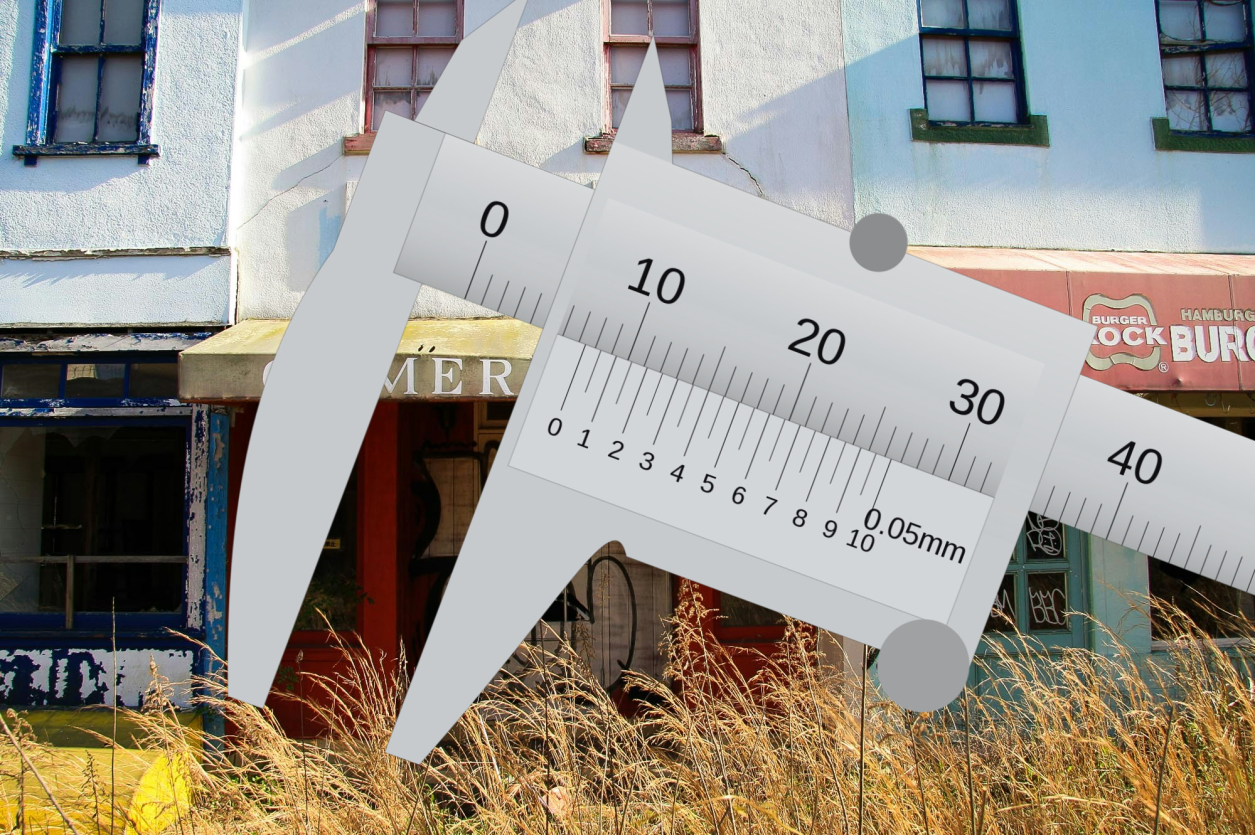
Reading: 7.4,mm
